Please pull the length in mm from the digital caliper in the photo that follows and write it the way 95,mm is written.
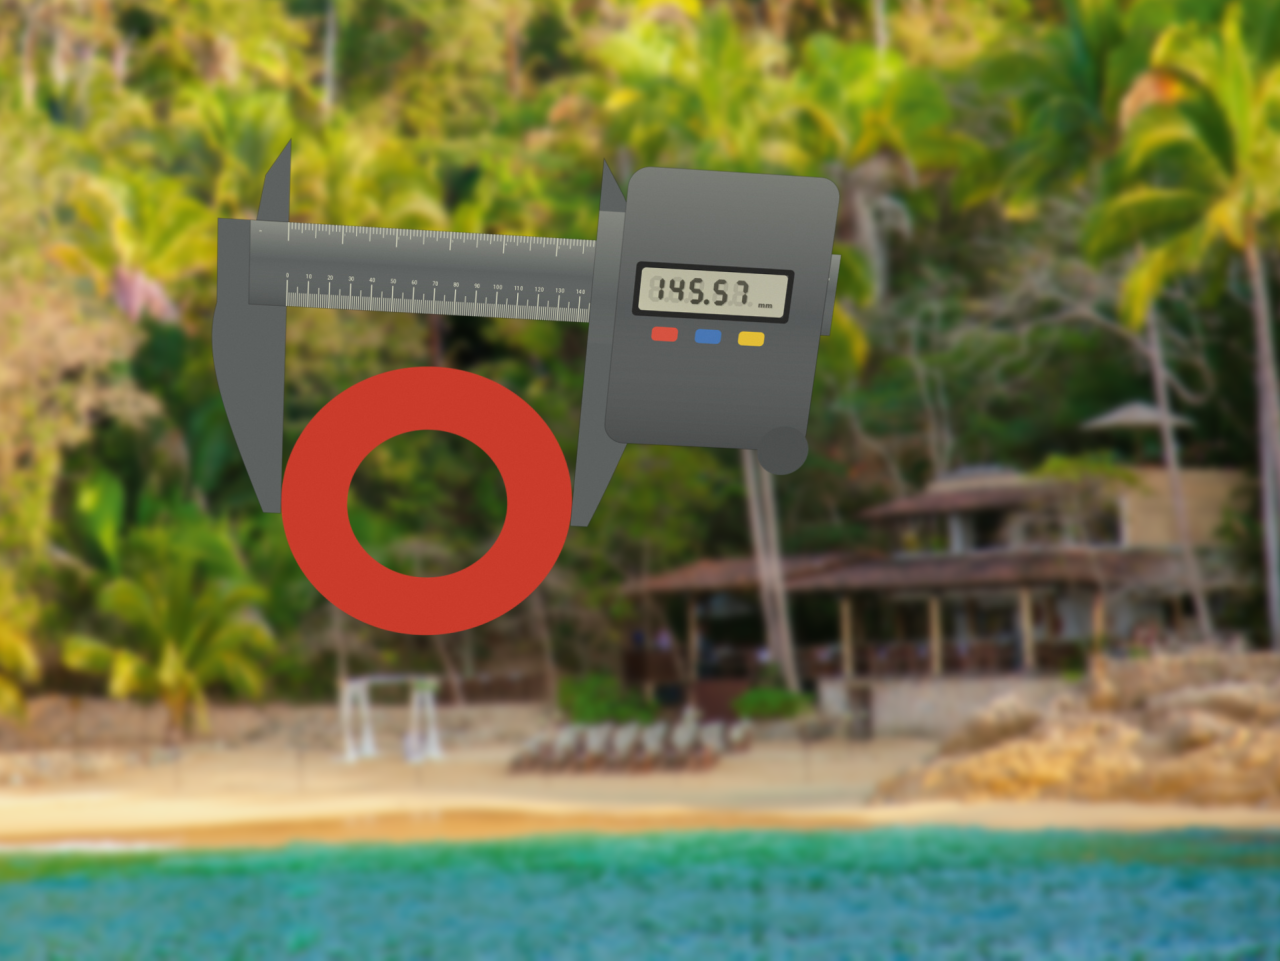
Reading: 145.57,mm
